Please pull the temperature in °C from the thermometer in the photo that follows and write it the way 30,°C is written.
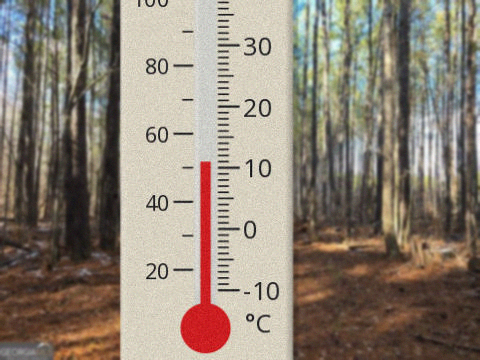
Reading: 11,°C
